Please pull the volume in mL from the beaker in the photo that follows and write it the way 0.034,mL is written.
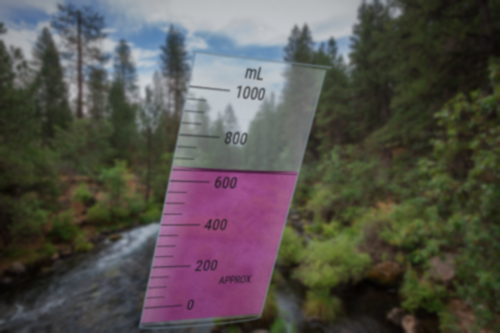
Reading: 650,mL
